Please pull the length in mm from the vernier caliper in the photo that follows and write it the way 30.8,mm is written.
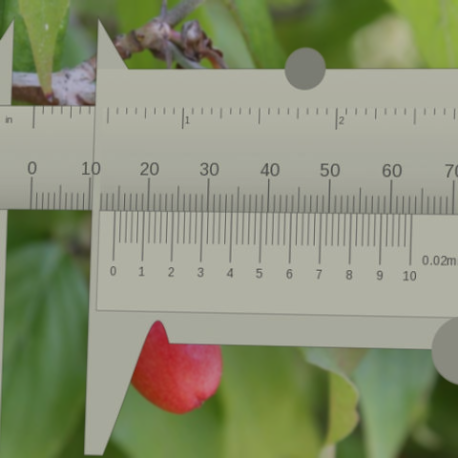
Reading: 14.4,mm
